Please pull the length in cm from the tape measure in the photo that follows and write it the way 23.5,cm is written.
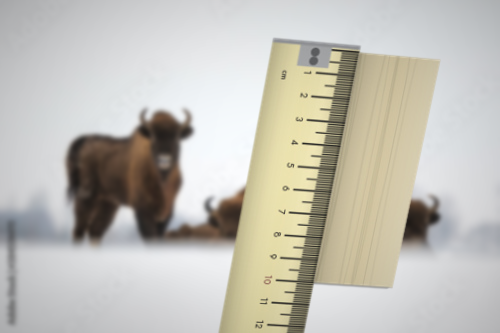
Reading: 10,cm
